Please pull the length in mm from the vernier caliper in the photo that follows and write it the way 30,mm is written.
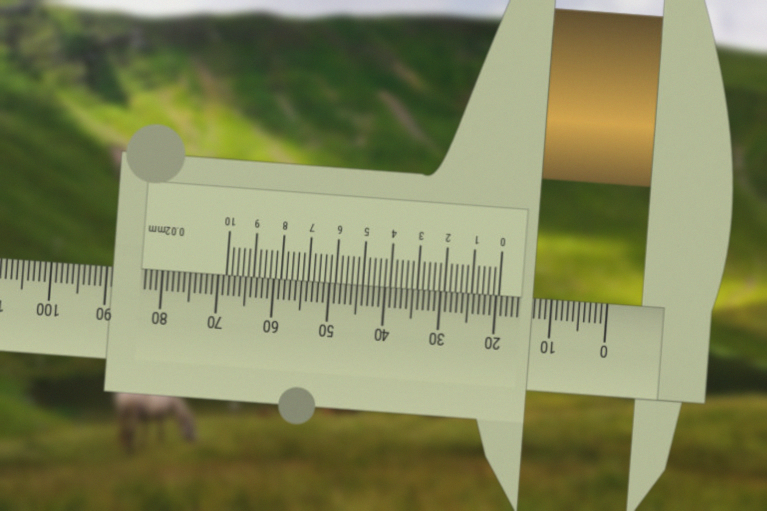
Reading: 19.5,mm
